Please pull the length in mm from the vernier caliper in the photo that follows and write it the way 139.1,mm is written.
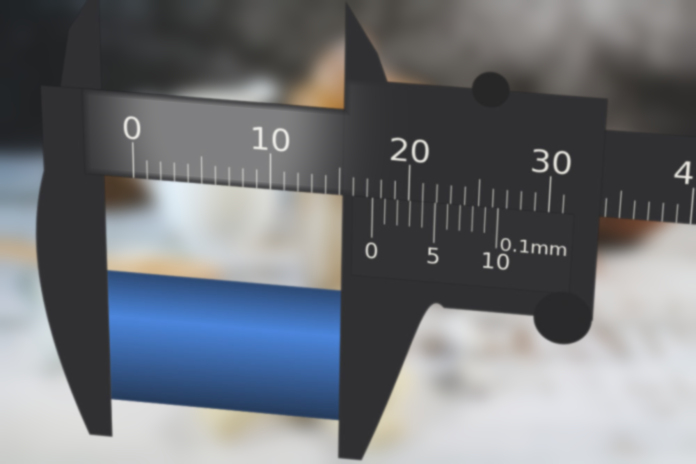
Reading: 17.4,mm
